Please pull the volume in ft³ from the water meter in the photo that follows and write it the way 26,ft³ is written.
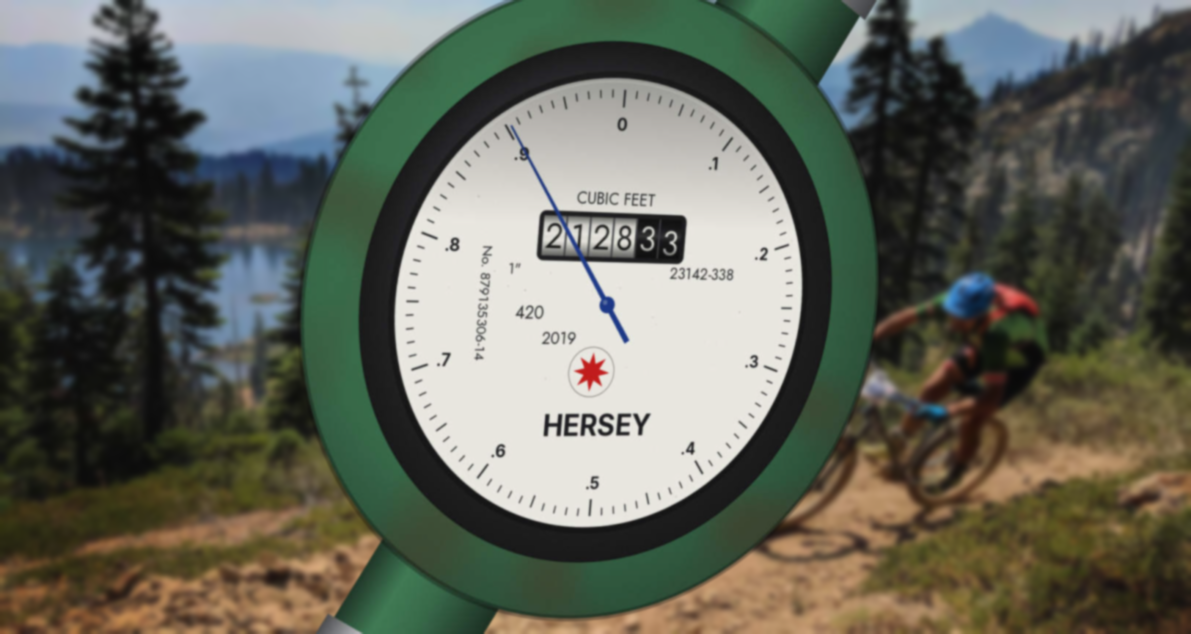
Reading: 212832.90,ft³
